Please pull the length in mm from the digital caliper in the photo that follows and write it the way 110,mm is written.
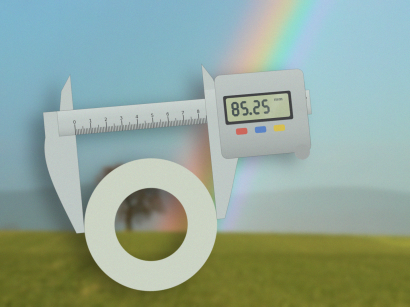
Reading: 85.25,mm
